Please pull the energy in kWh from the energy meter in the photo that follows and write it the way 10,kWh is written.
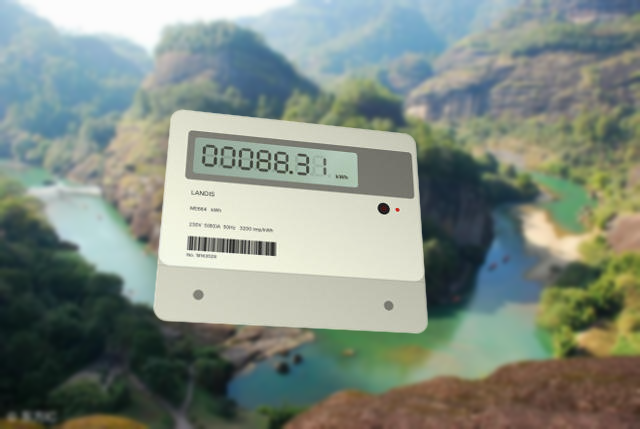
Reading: 88.31,kWh
